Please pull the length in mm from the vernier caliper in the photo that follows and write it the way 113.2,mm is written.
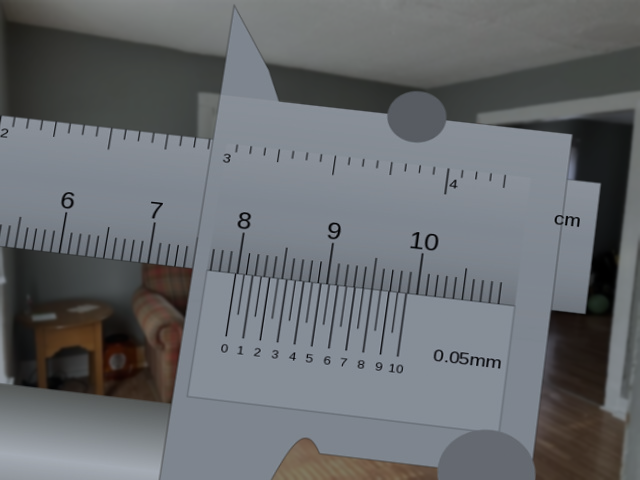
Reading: 79.8,mm
